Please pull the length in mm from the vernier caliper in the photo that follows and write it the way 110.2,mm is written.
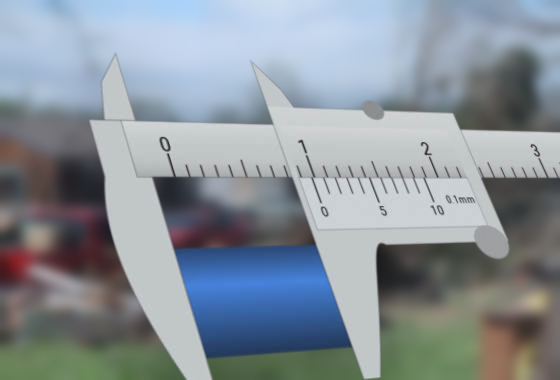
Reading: 9.8,mm
